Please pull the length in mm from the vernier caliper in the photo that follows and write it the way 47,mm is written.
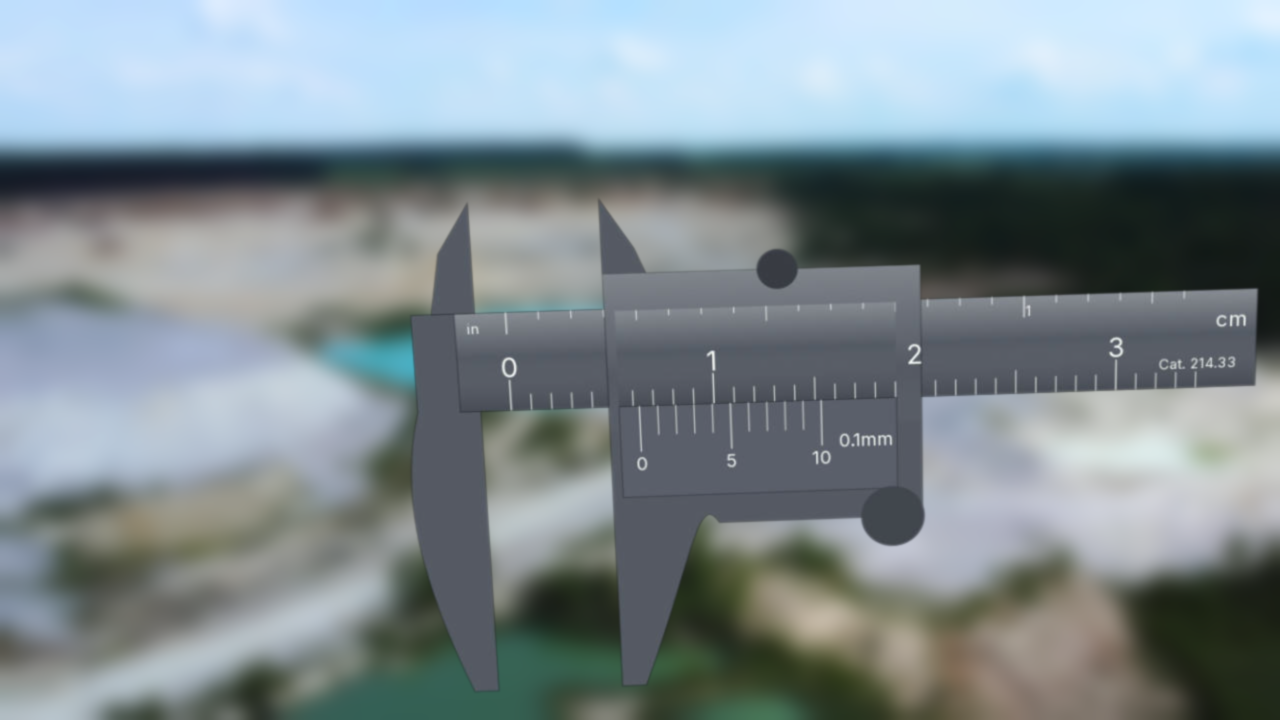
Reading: 6.3,mm
